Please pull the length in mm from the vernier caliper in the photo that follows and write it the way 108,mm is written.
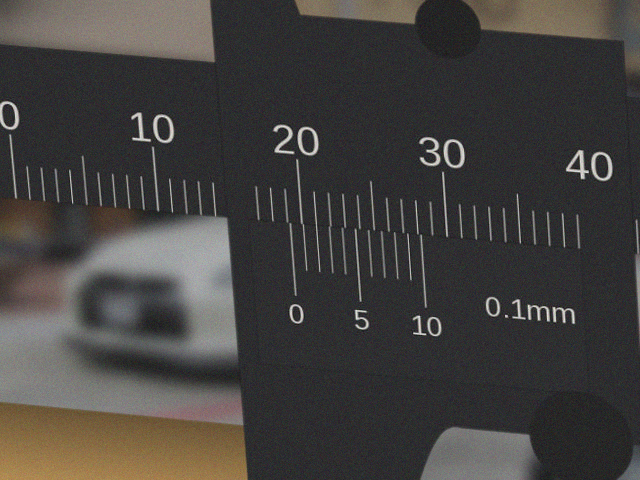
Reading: 19.2,mm
